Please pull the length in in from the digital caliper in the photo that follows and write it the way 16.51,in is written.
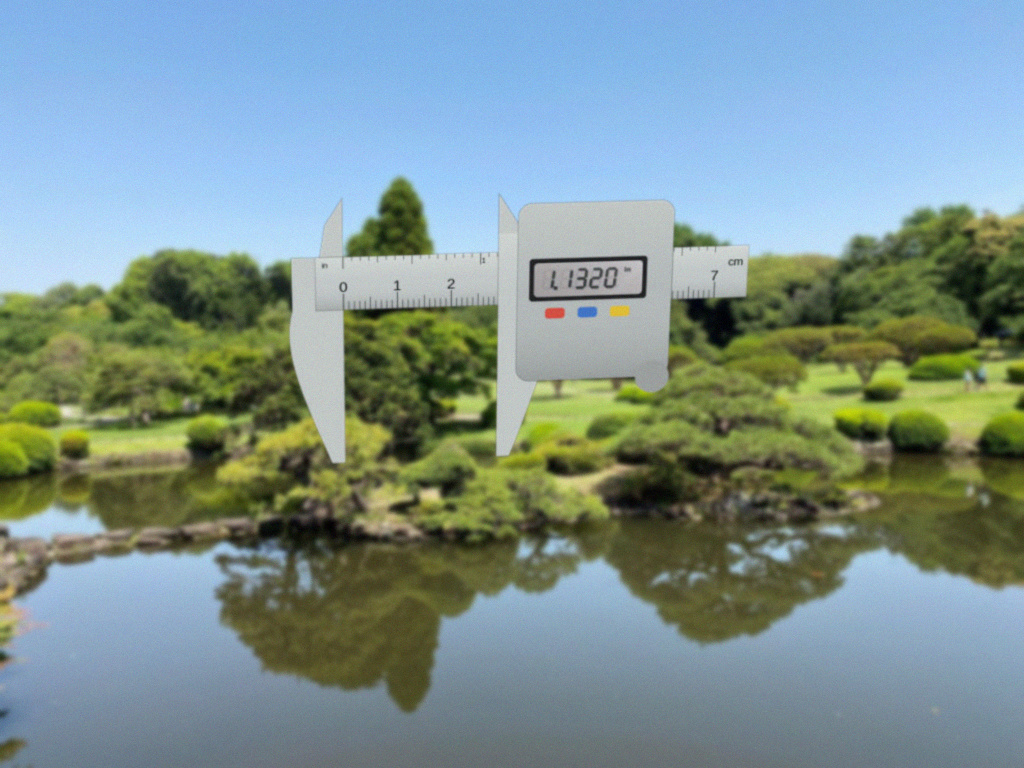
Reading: 1.1320,in
